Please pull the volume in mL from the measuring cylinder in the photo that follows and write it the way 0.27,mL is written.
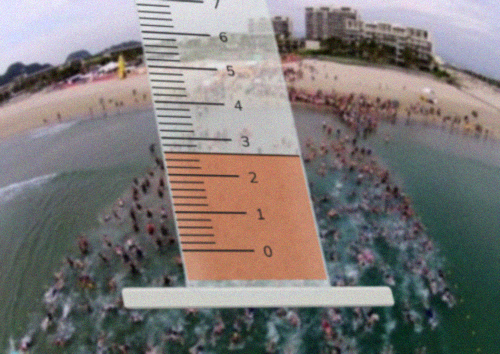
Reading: 2.6,mL
